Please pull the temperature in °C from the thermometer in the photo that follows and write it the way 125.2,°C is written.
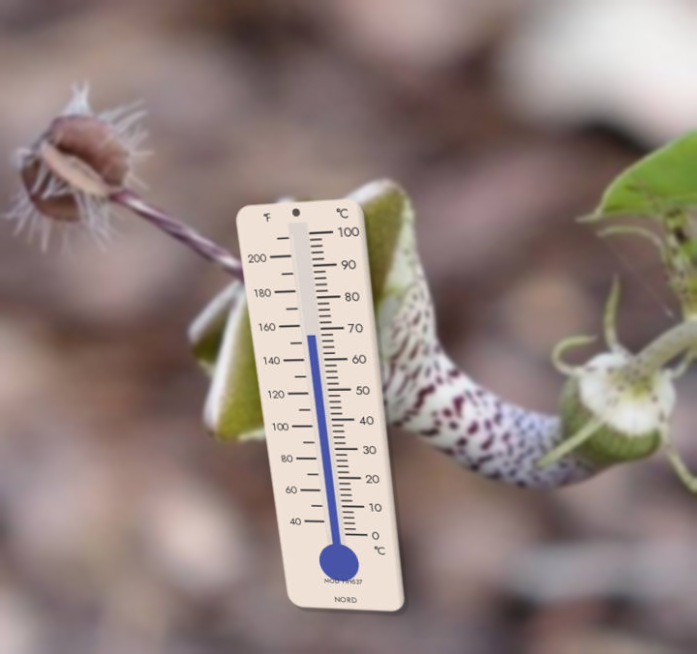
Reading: 68,°C
